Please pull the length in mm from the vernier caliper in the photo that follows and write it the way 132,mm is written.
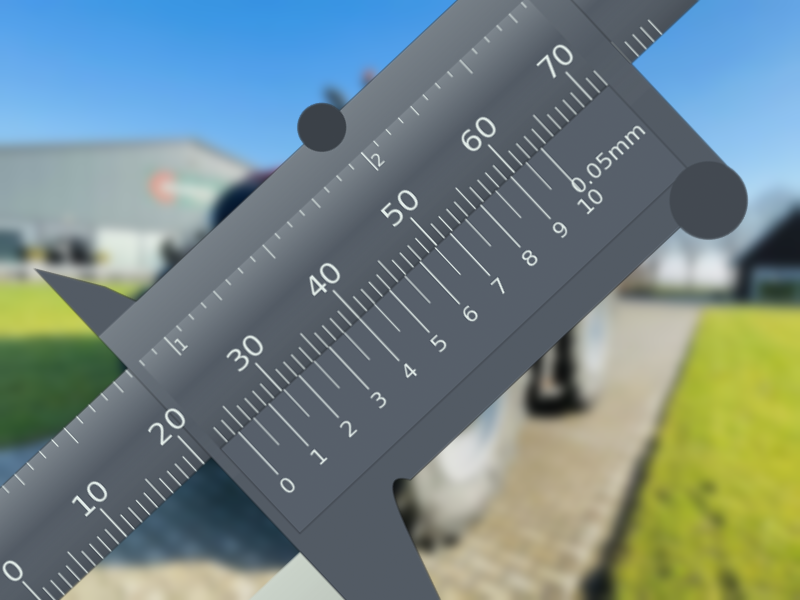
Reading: 24.4,mm
